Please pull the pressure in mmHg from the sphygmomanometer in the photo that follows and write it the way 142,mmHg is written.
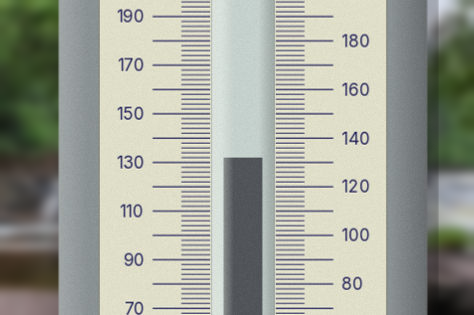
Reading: 132,mmHg
